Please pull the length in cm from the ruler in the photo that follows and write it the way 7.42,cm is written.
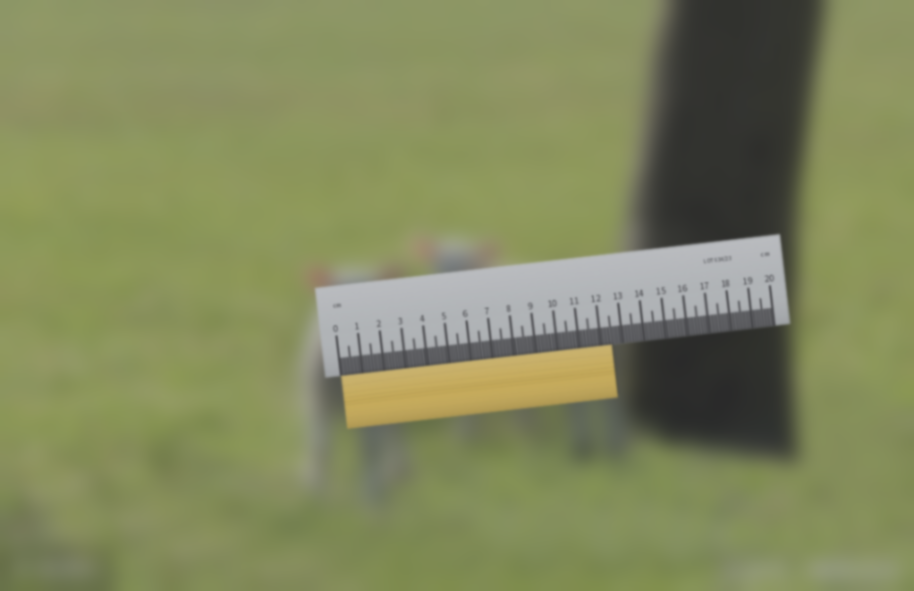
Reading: 12.5,cm
